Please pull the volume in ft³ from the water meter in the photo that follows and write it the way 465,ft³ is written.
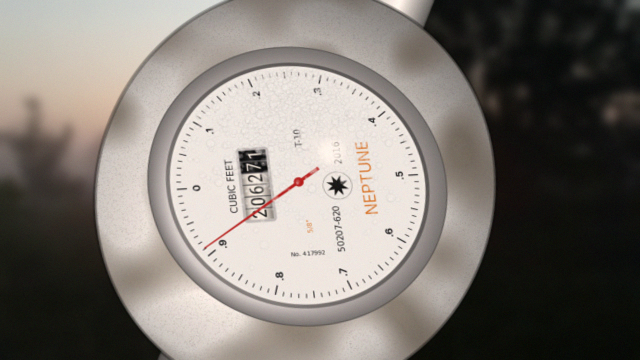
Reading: 206270.91,ft³
